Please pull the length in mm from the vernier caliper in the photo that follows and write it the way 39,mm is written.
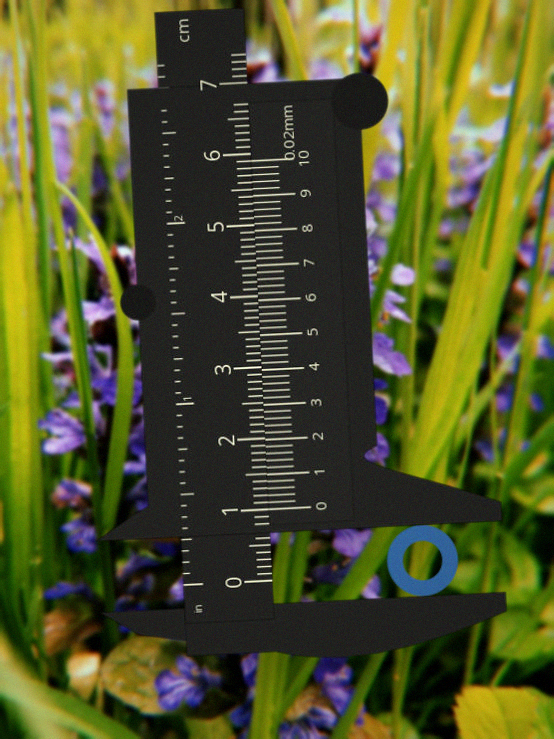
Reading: 10.0,mm
